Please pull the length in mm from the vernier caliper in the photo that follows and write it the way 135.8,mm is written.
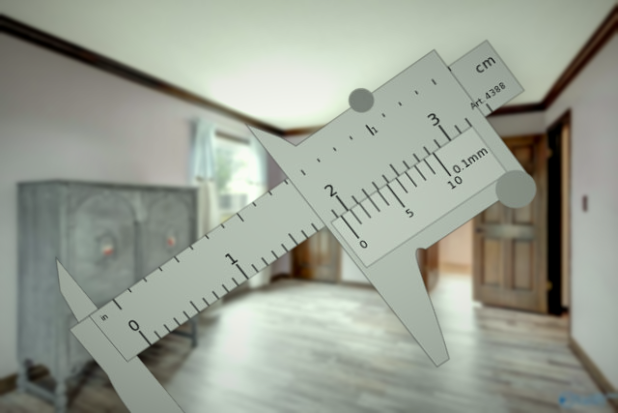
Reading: 19.3,mm
